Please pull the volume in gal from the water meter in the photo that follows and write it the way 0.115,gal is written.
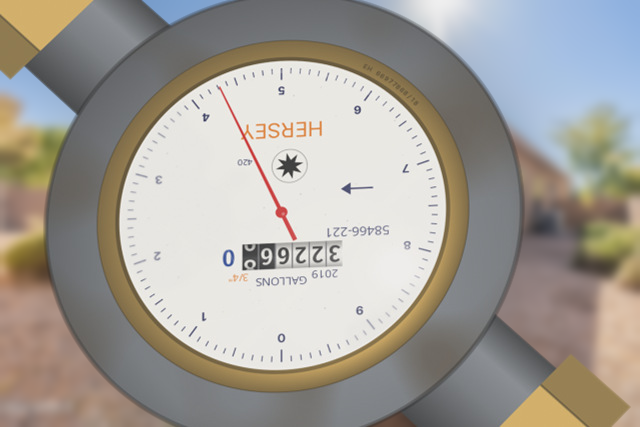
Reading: 3226684.3,gal
